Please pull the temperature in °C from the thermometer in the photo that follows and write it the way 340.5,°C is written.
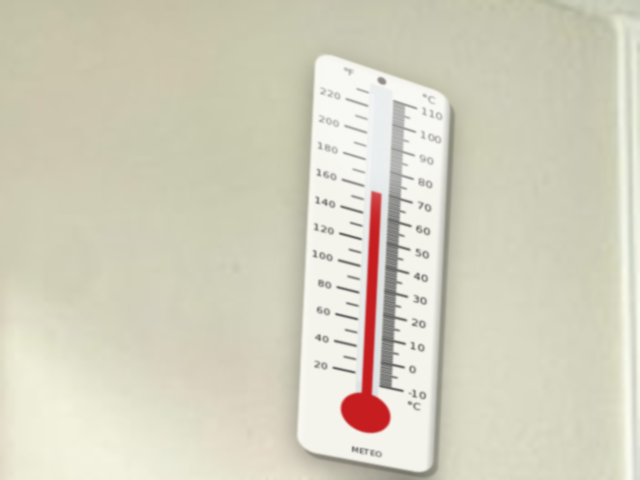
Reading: 70,°C
